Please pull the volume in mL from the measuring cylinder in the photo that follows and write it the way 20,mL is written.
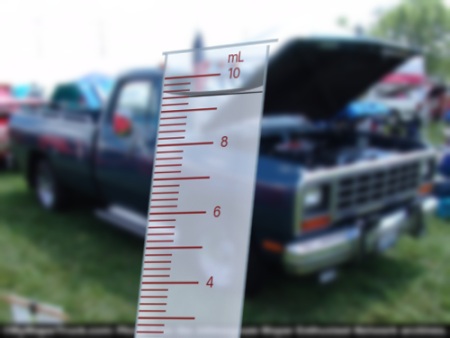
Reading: 9.4,mL
